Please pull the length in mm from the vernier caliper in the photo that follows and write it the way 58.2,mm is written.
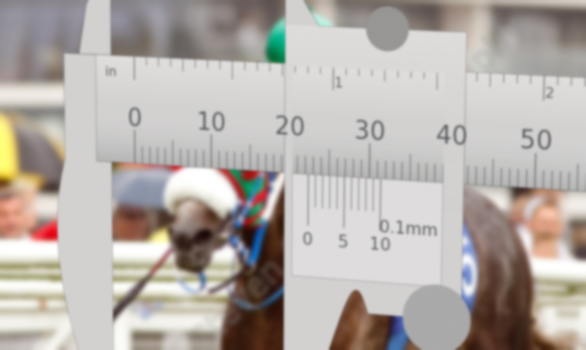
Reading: 22.4,mm
